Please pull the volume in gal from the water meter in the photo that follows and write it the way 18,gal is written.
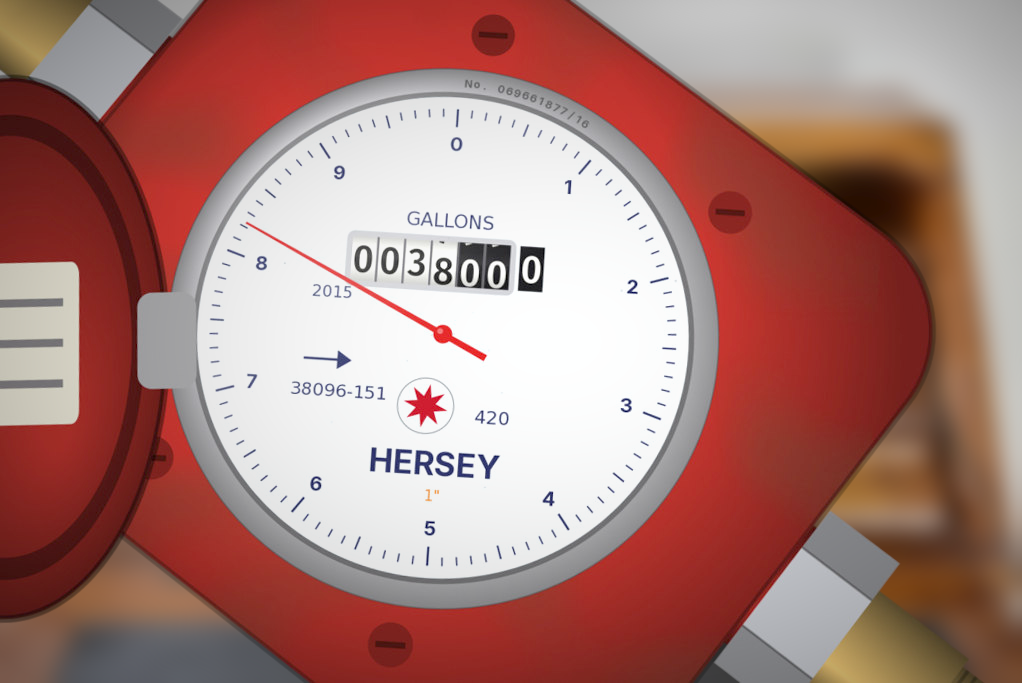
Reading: 37998.2,gal
